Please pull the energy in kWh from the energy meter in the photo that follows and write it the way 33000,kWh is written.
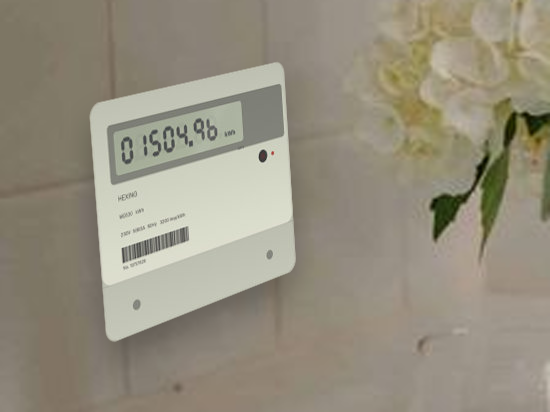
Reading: 1504.96,kWh
